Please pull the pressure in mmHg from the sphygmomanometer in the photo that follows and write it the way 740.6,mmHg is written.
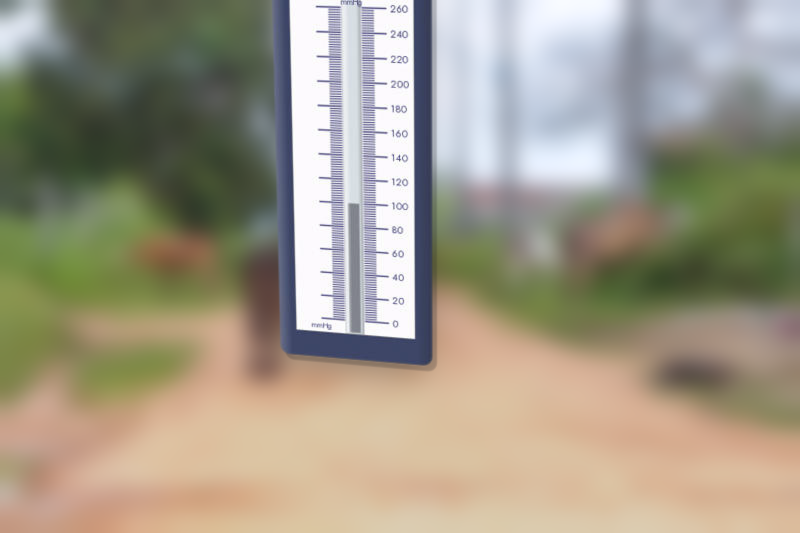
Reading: 100,mmHg
